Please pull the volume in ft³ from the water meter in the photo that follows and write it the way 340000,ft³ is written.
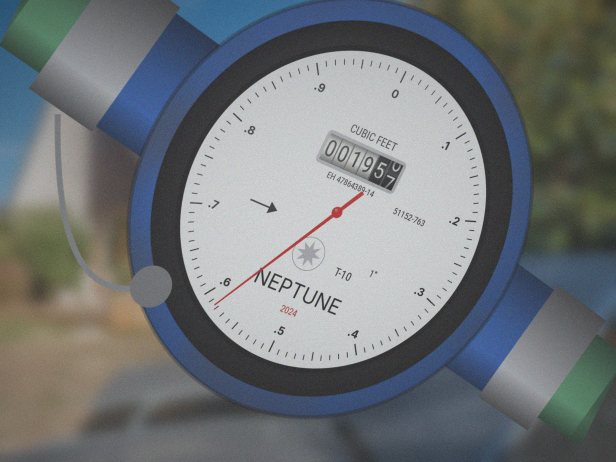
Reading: 1956.58,ft³
